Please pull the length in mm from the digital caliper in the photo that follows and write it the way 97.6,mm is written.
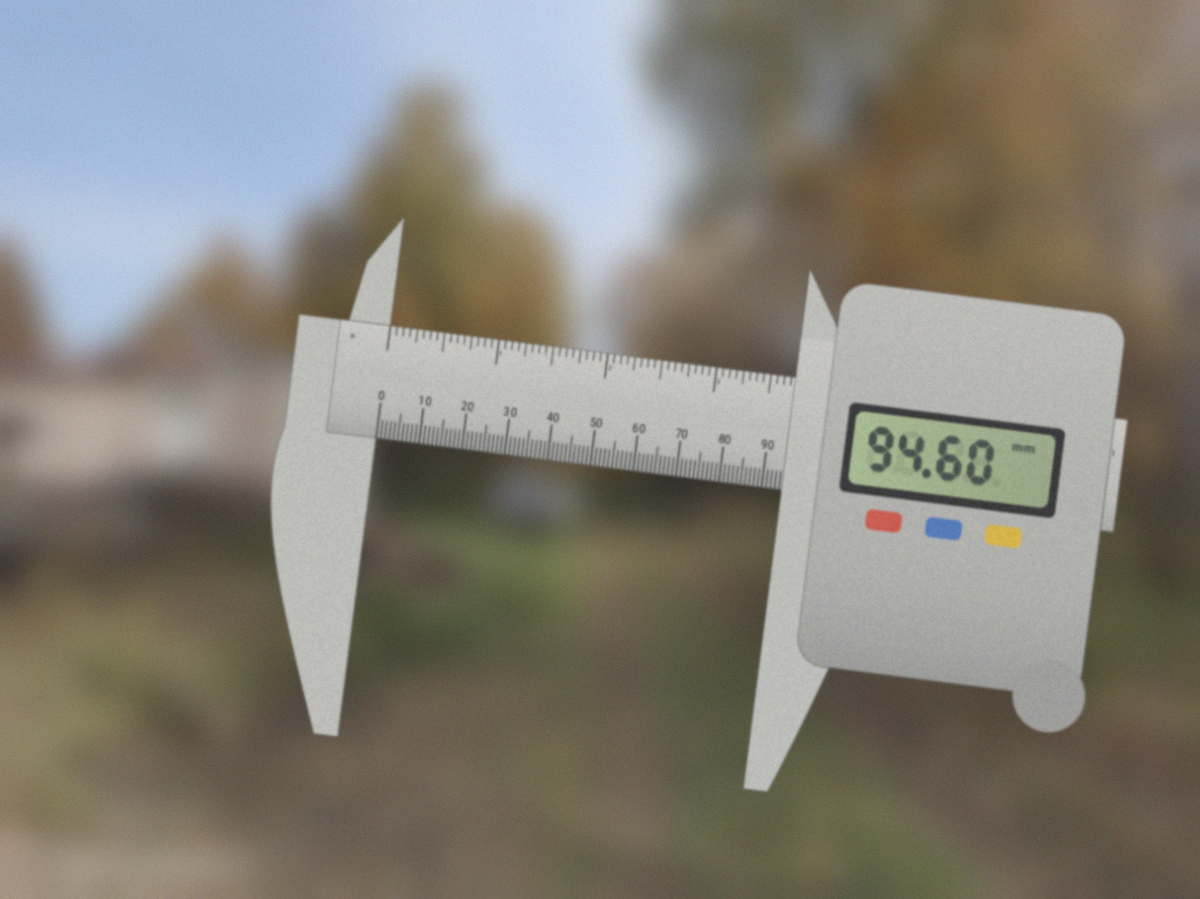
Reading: 94.60,mm
